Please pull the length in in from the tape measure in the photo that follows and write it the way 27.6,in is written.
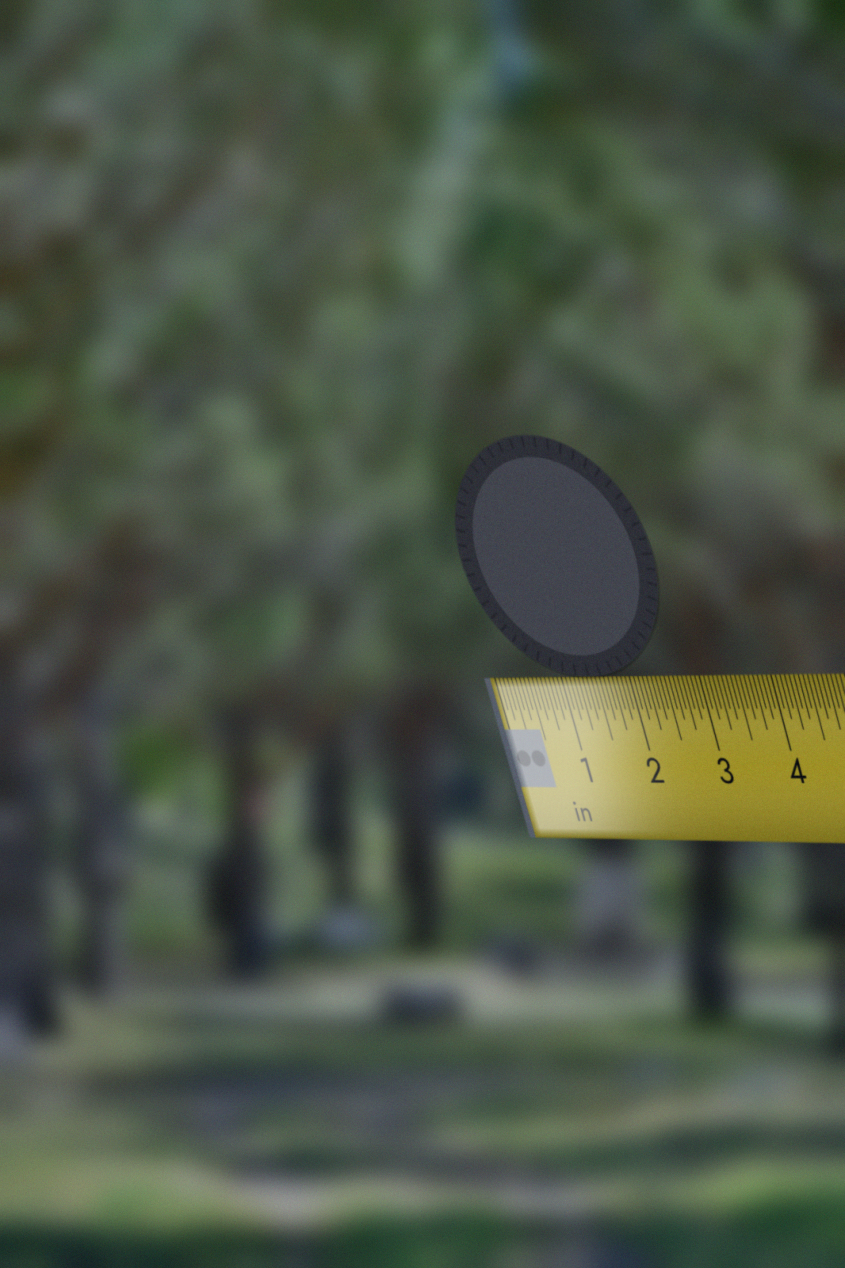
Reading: 2.8125,in
